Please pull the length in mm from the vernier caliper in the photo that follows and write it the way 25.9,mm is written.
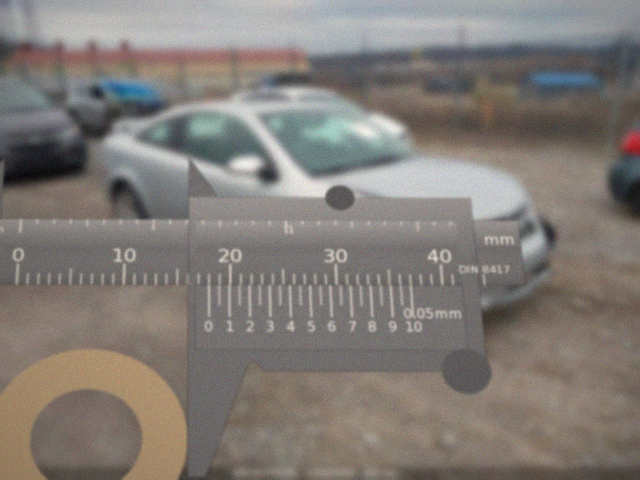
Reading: 18.0,mm
